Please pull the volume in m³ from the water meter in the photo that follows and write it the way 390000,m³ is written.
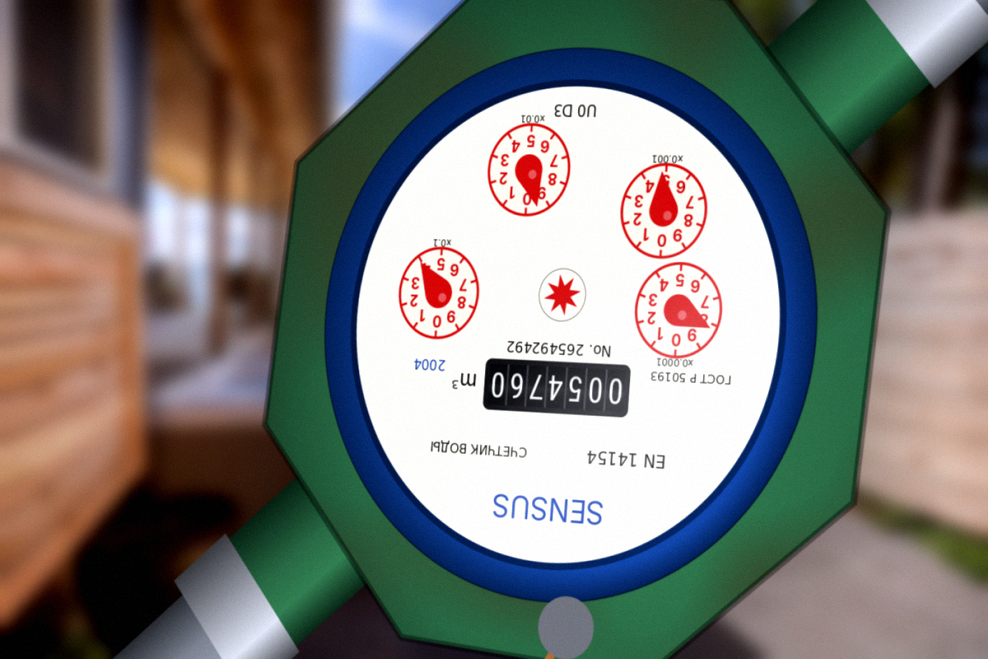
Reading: 54760.3948,m³
